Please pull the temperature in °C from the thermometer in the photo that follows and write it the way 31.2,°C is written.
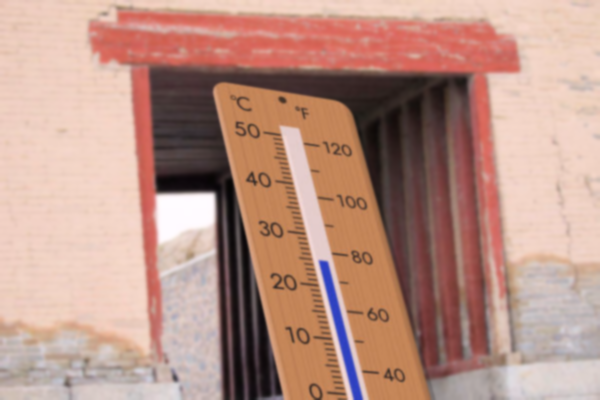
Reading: 25,°C
